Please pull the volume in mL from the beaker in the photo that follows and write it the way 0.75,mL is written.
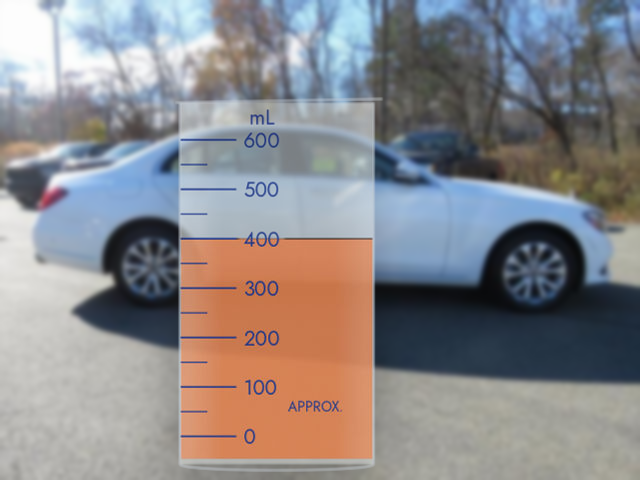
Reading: 400,mL
